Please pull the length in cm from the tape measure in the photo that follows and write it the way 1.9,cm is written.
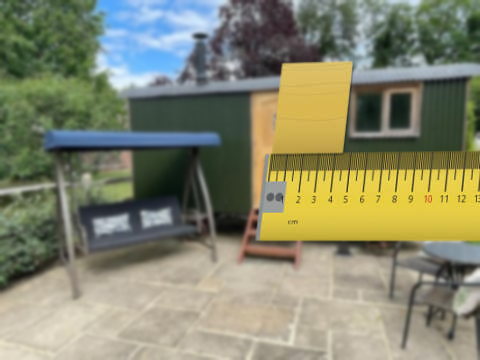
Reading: 4.5,cm
